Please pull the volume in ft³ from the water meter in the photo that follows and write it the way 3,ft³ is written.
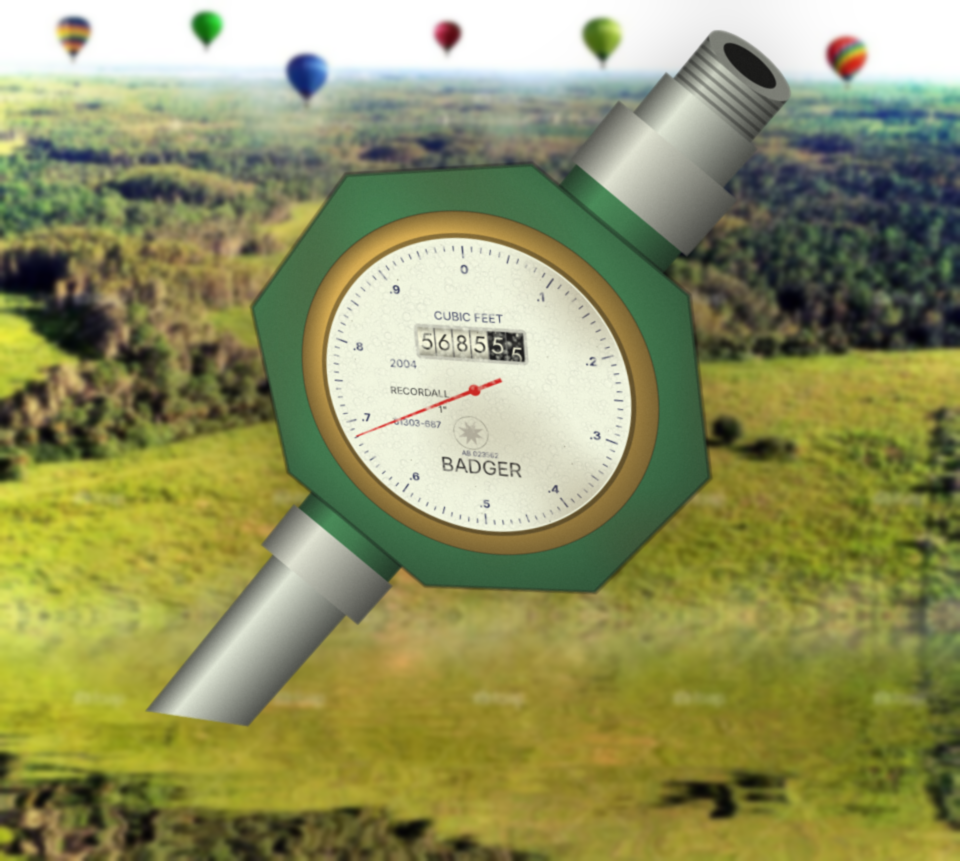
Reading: 568554.68,ft³
